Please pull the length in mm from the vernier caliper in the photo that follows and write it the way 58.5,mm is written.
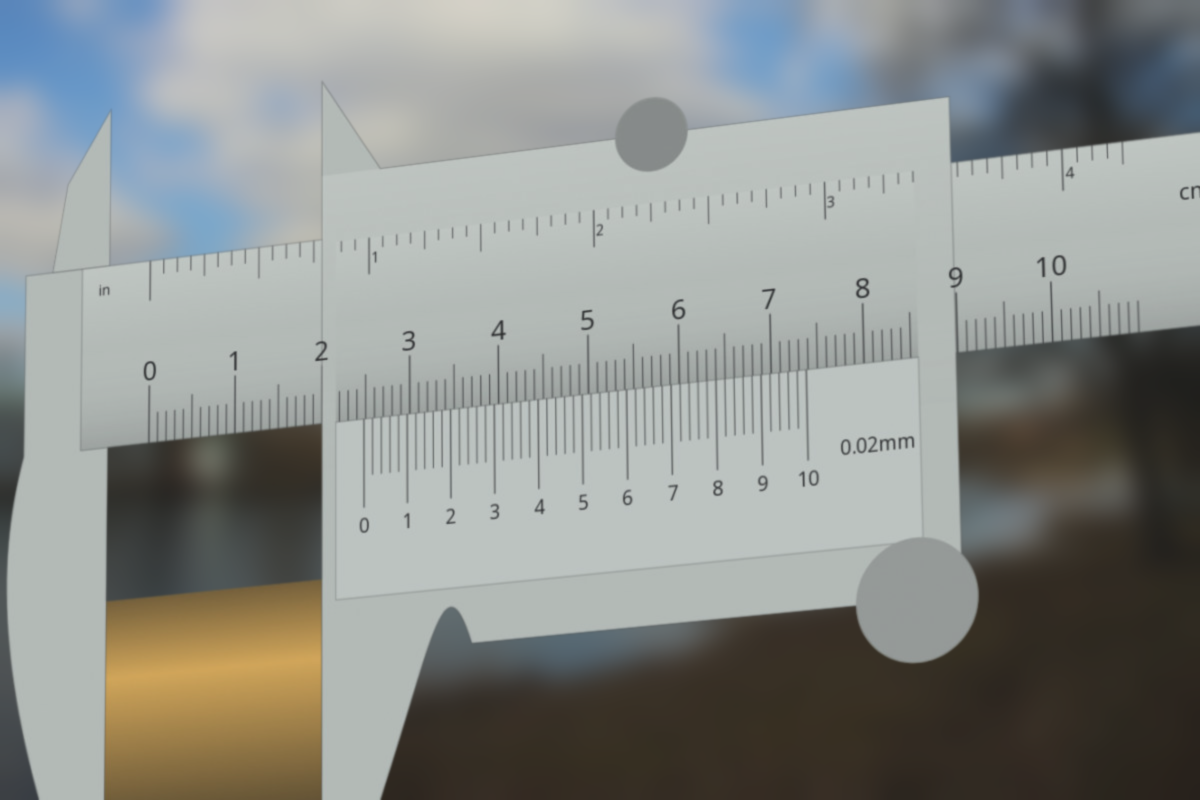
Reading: 24.8,mm
